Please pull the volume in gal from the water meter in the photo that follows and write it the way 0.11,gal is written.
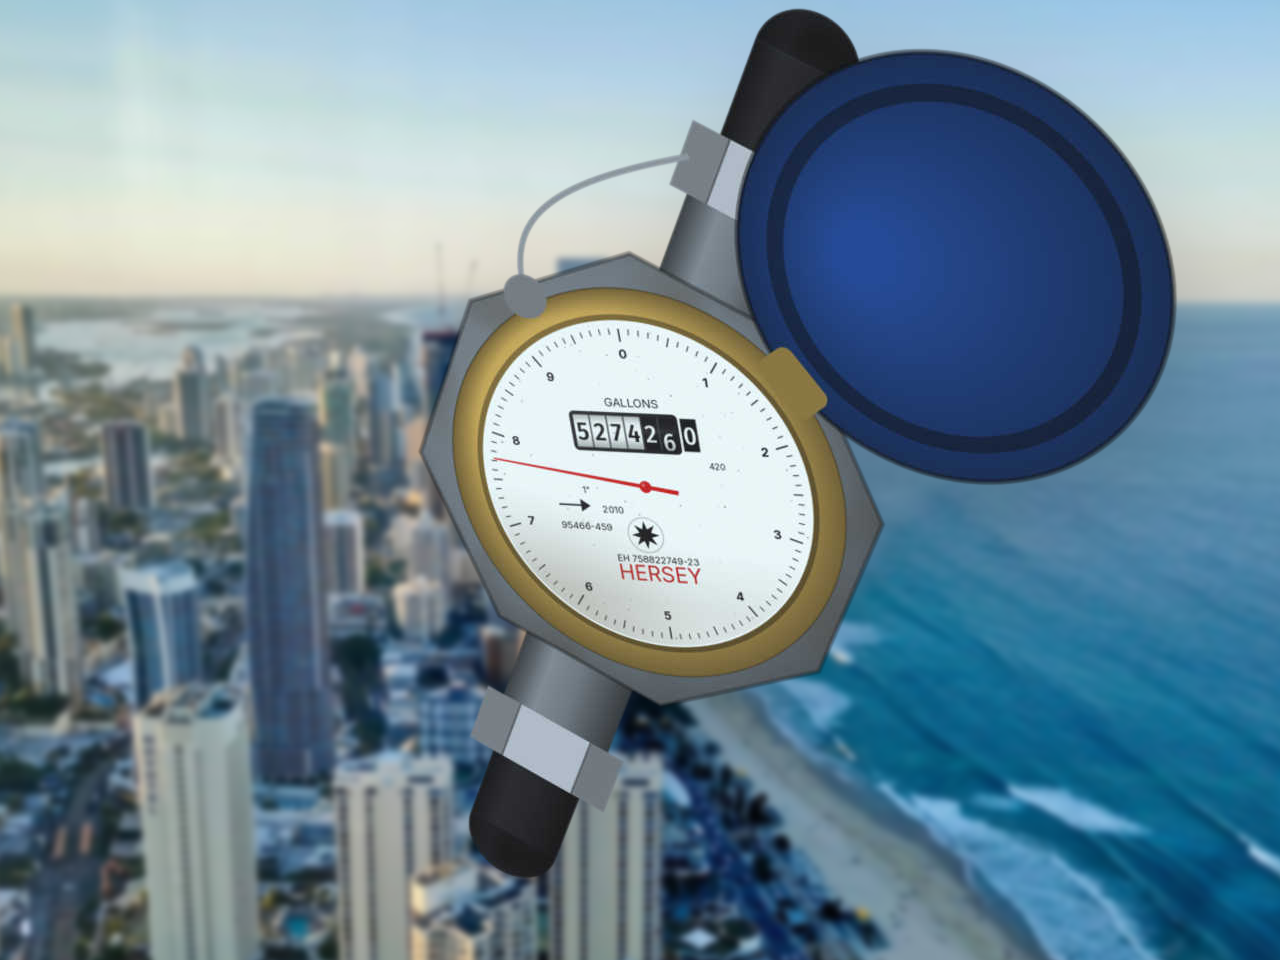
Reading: 5274257.7,gal
